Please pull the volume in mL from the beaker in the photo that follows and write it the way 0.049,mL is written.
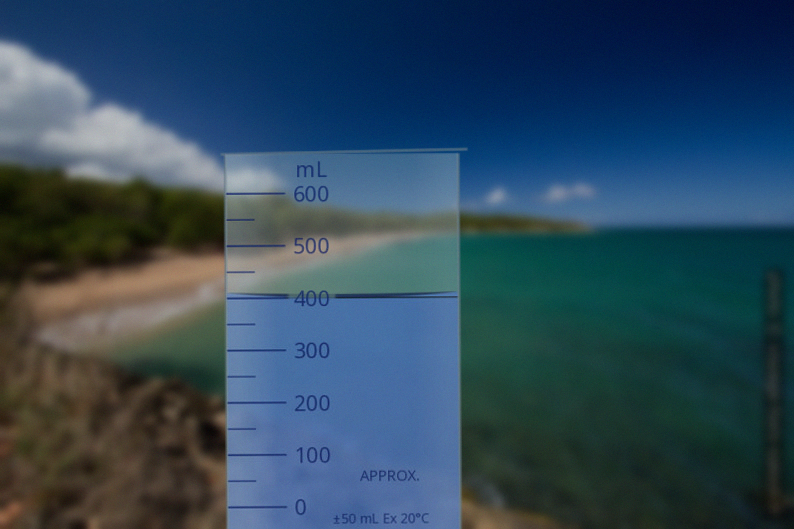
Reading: 400,mL
